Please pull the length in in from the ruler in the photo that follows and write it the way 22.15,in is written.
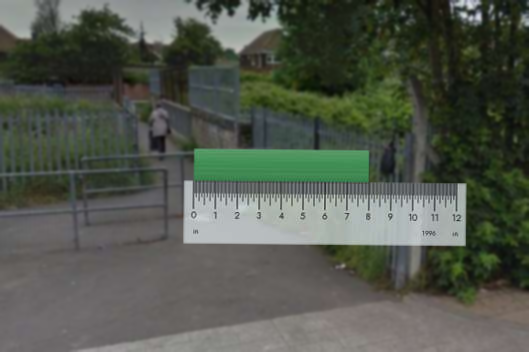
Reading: 8,in
